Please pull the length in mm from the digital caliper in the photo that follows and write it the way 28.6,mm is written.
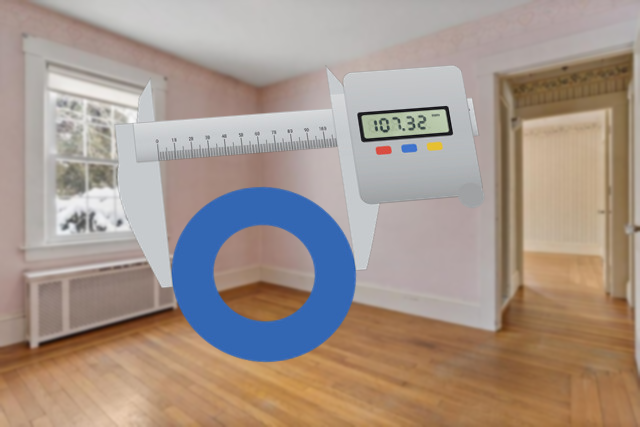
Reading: 107.32,mm
